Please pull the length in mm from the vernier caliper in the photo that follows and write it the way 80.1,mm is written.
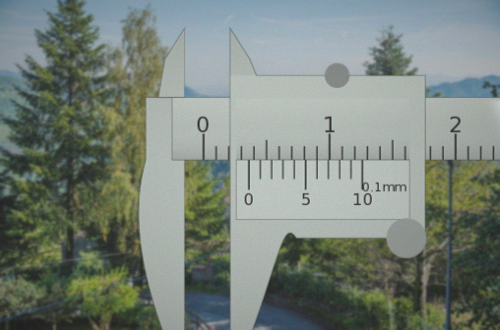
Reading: 3.6,mm
